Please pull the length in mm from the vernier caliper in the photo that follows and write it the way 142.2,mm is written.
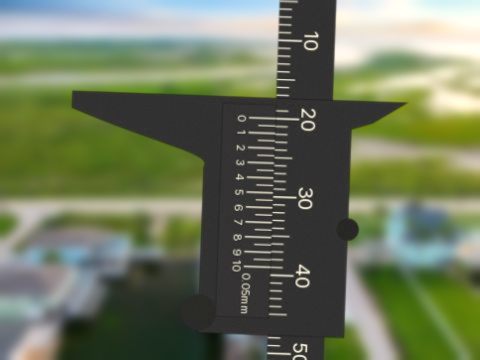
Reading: 20.0,mm
